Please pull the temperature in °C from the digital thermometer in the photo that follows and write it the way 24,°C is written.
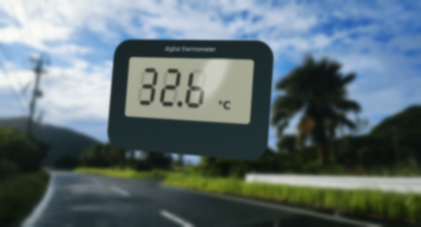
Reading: 32.6,°C
